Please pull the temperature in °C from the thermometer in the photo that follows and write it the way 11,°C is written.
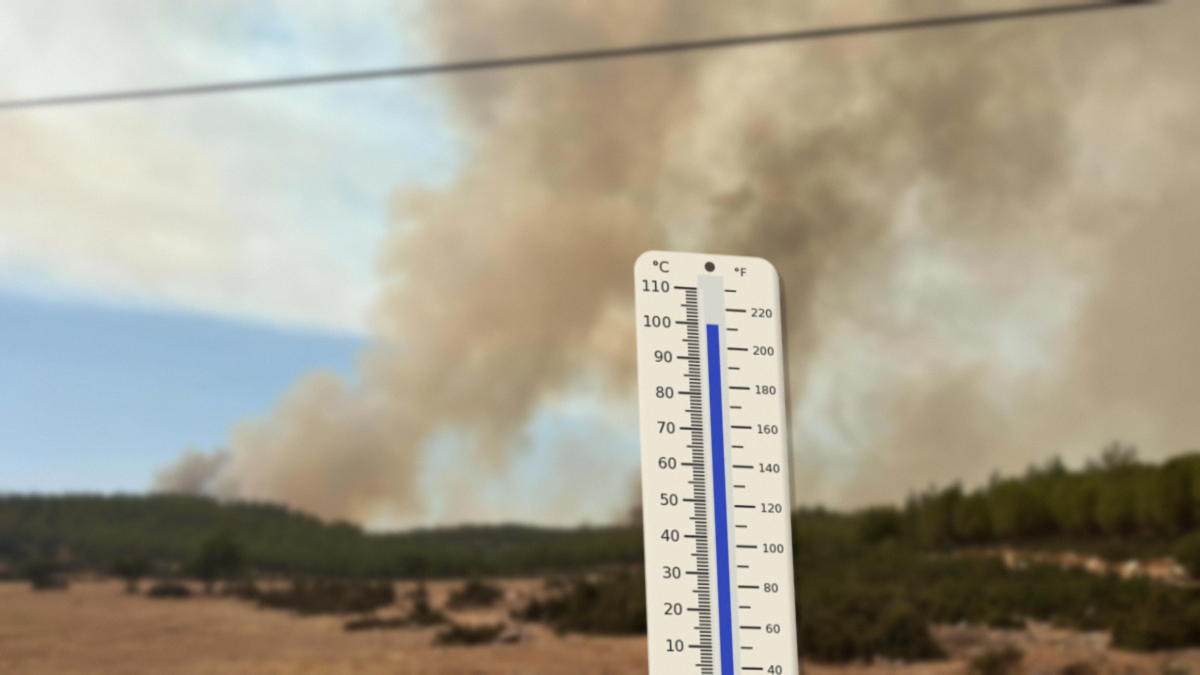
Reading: 100,°C
